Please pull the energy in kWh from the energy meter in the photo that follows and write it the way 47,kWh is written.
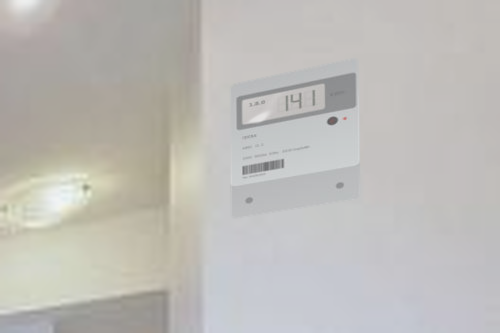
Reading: 141,kWh
